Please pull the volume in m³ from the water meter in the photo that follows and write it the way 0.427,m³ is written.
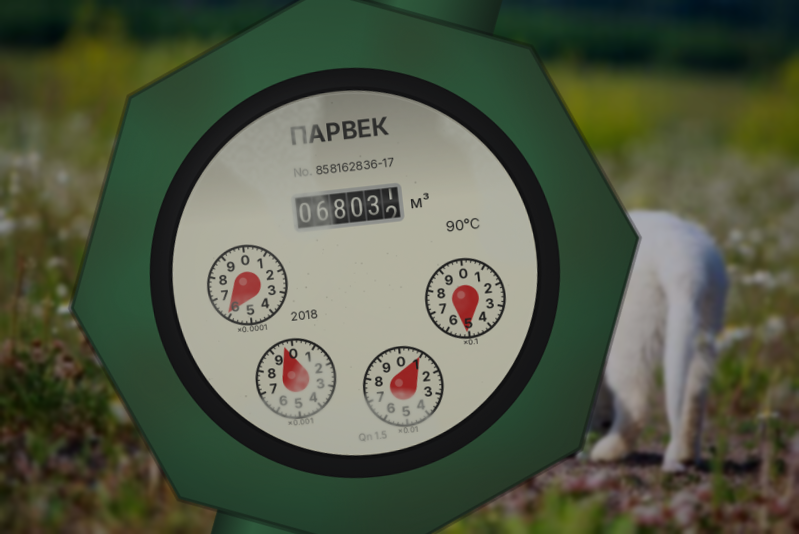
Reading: 68031.5096,m³
